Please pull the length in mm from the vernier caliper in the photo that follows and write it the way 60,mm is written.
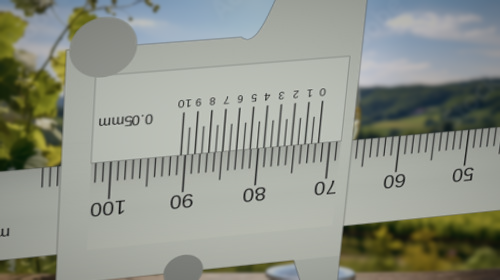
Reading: 71.6,mm
